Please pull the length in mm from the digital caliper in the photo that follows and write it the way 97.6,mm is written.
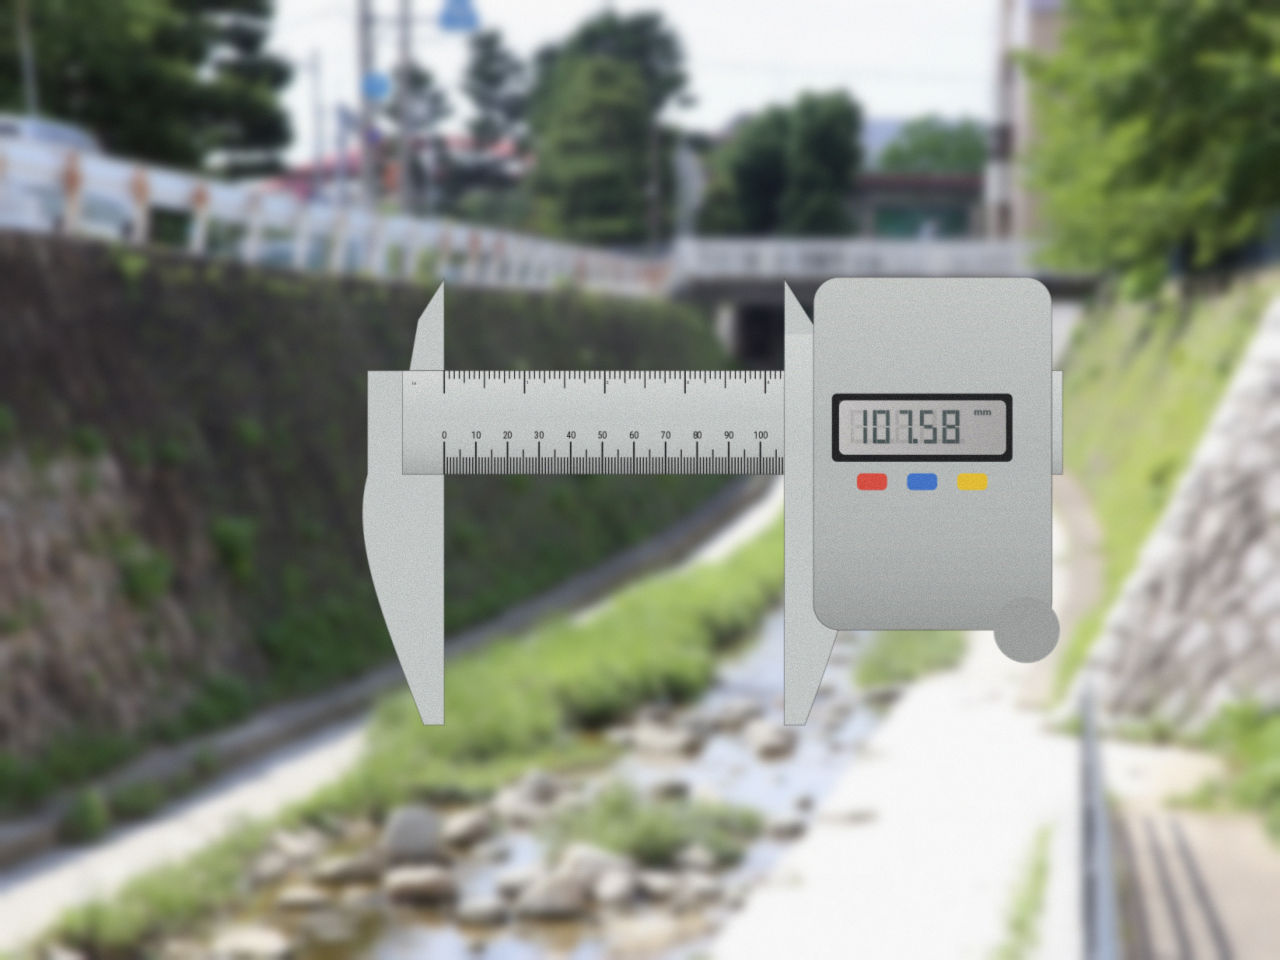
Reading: 107.58,mm
